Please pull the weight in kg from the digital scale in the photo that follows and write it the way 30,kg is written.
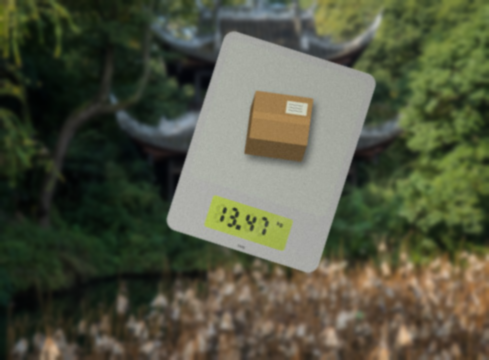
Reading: 13.47,kg
